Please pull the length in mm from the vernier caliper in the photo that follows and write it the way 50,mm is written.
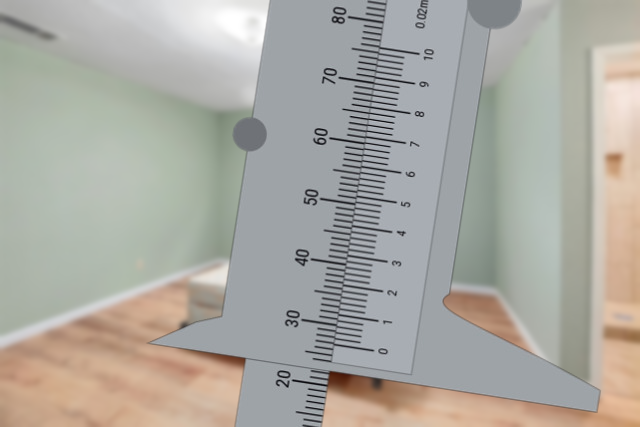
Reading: 26.8,mm
